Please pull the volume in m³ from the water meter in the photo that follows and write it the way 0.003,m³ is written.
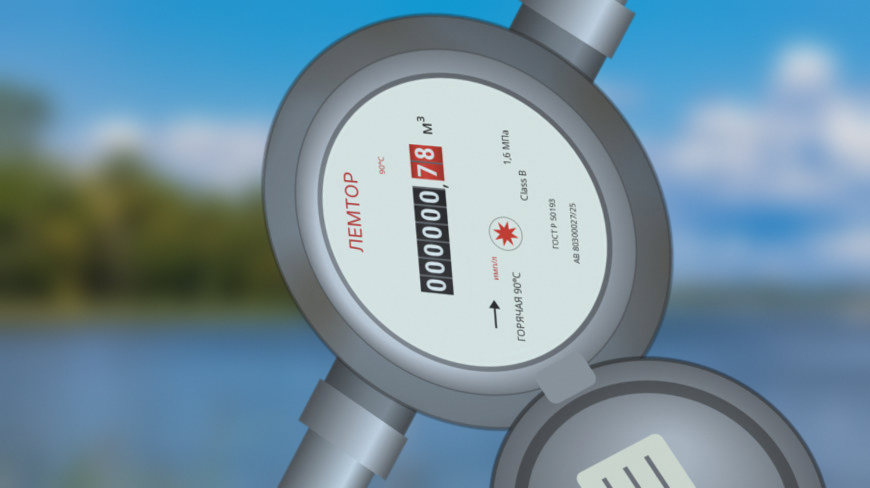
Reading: 0.78,m³
